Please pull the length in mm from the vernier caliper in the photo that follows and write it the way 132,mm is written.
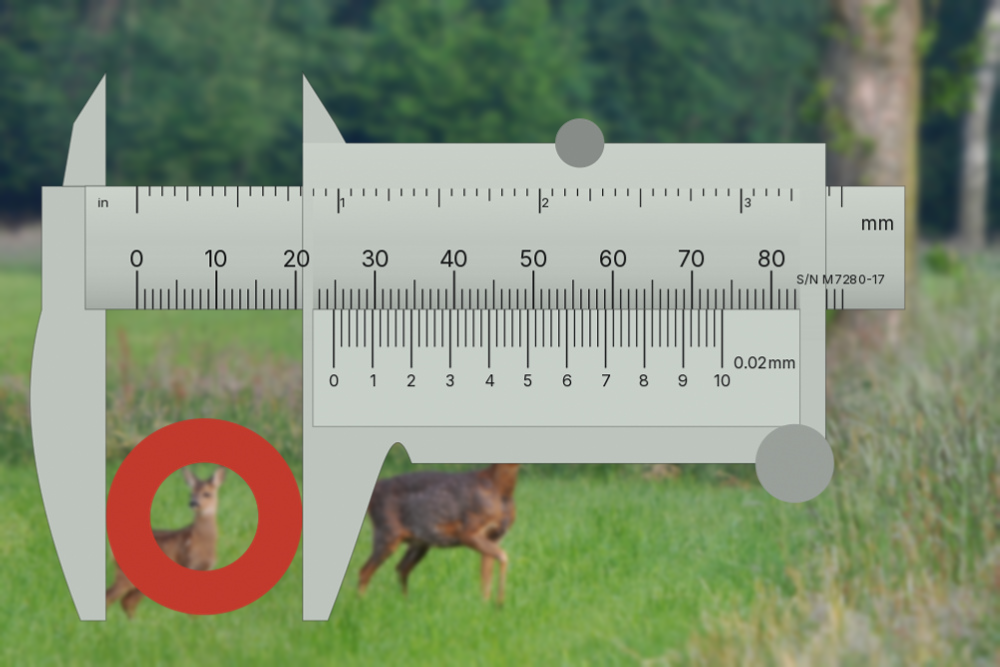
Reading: 24.8,mm
